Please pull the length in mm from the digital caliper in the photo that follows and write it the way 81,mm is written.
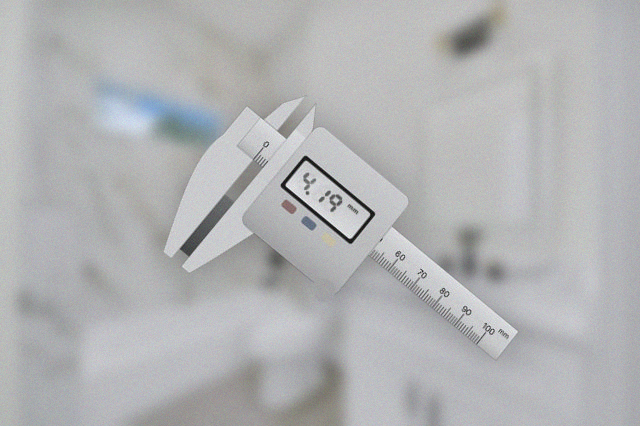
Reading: 4.19,mm
